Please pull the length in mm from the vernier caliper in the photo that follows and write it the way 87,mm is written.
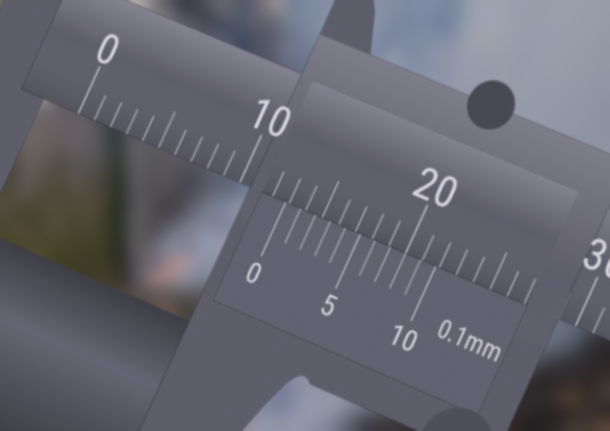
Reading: 12.8,mm
